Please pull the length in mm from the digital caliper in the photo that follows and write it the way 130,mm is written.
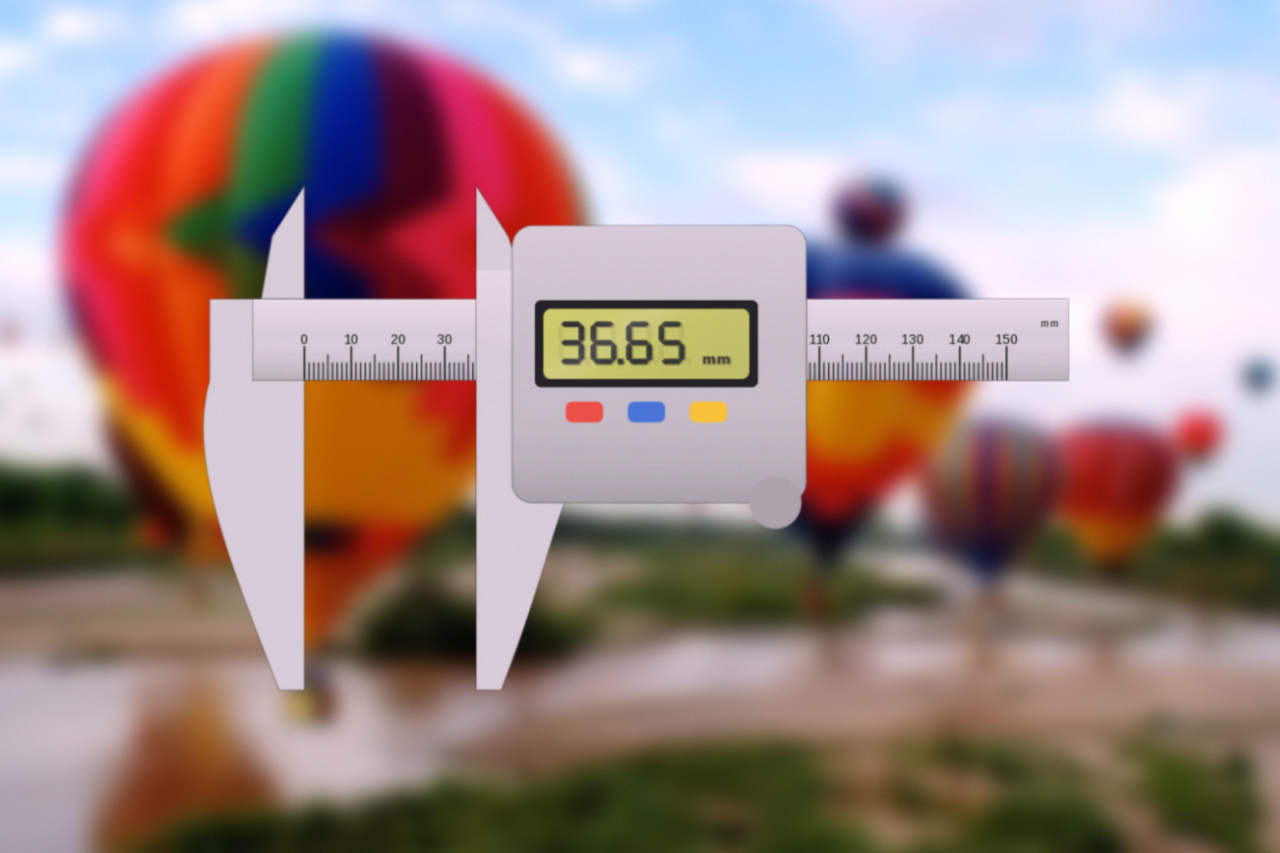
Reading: 36.65,mm
